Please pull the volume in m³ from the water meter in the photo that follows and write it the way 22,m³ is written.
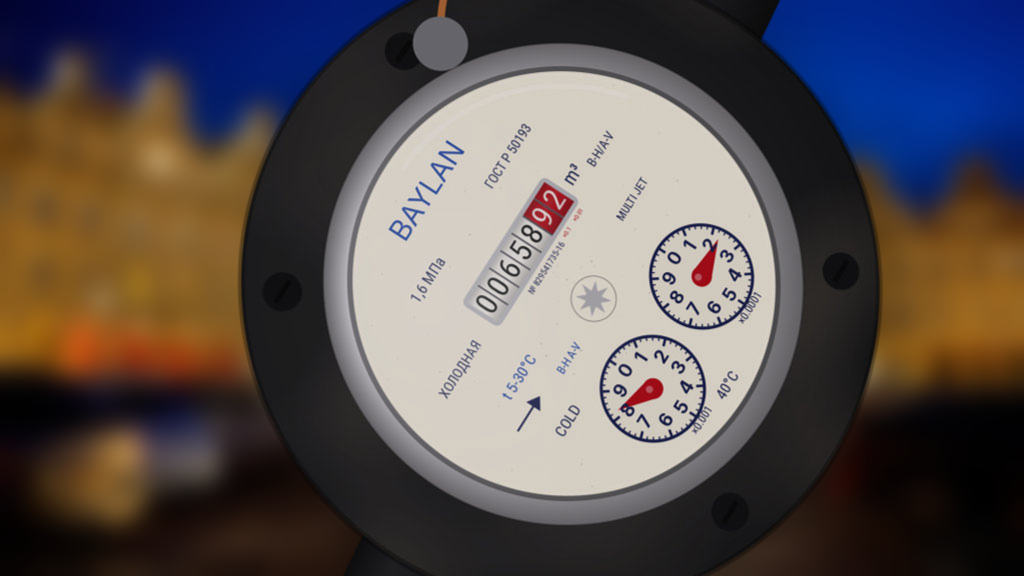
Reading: 658.9282,m³
